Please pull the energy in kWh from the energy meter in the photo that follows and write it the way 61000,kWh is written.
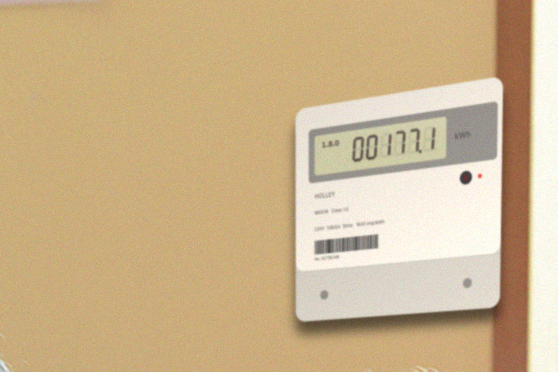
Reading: 177.1,kWh
